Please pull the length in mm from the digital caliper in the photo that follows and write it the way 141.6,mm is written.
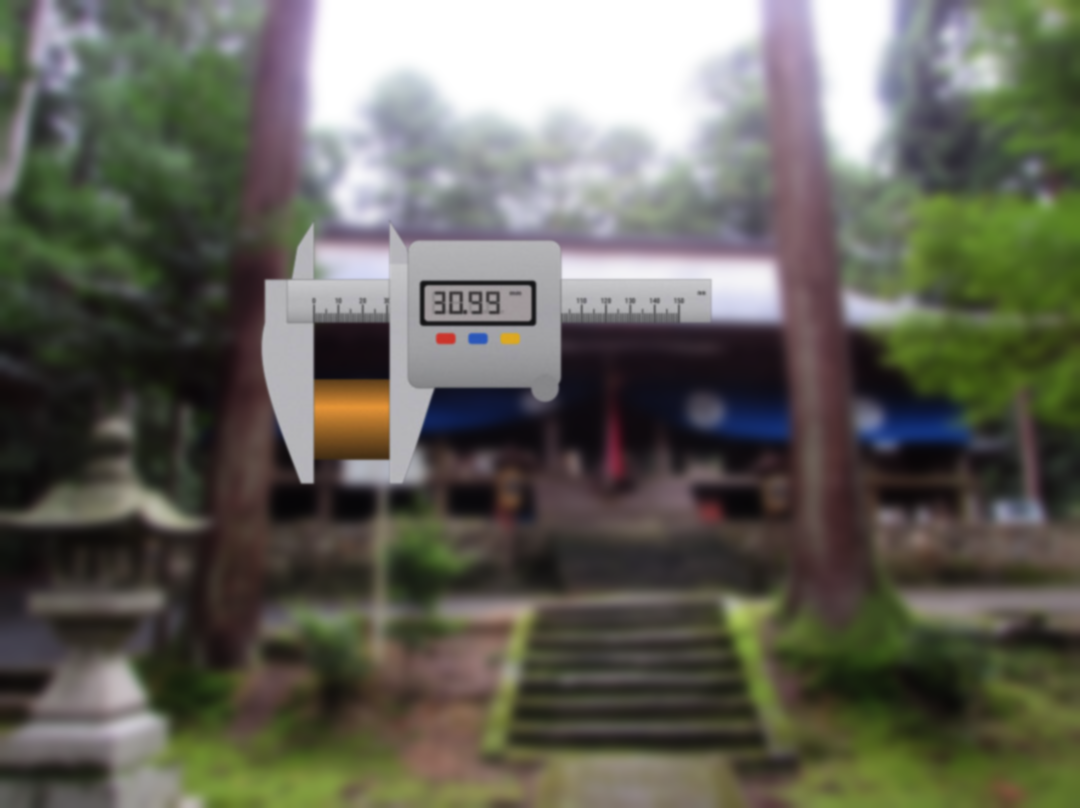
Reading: 30.99,mm
